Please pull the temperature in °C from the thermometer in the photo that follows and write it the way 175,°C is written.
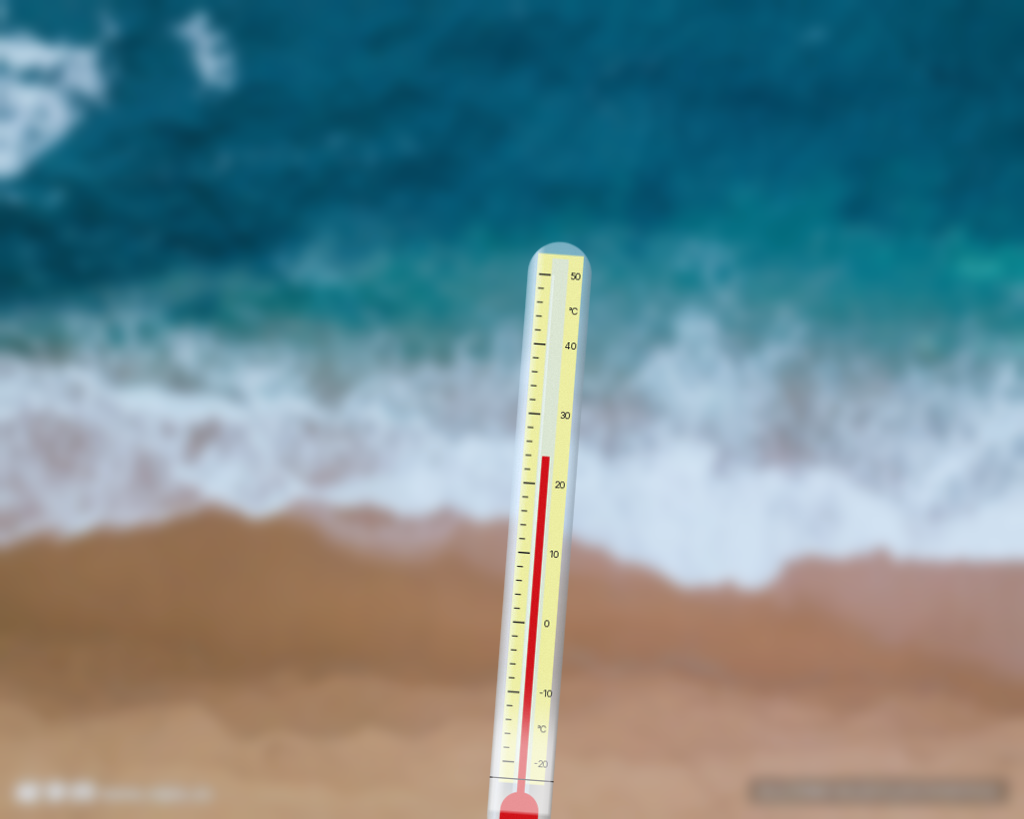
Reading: 24,°C
